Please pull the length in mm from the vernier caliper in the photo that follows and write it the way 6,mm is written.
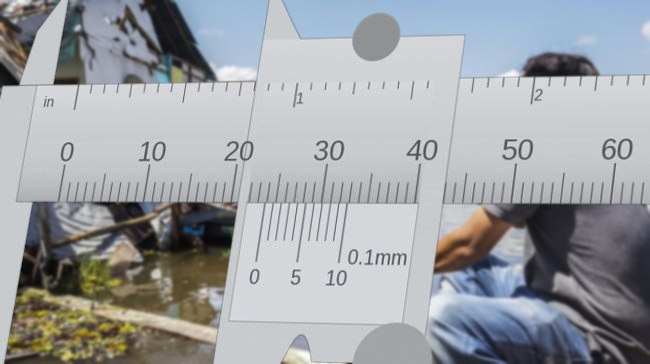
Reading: 23.8,mm
